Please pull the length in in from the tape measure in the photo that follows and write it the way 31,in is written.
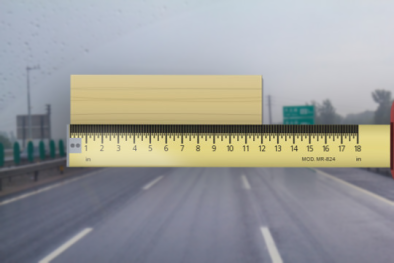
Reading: 12,in
